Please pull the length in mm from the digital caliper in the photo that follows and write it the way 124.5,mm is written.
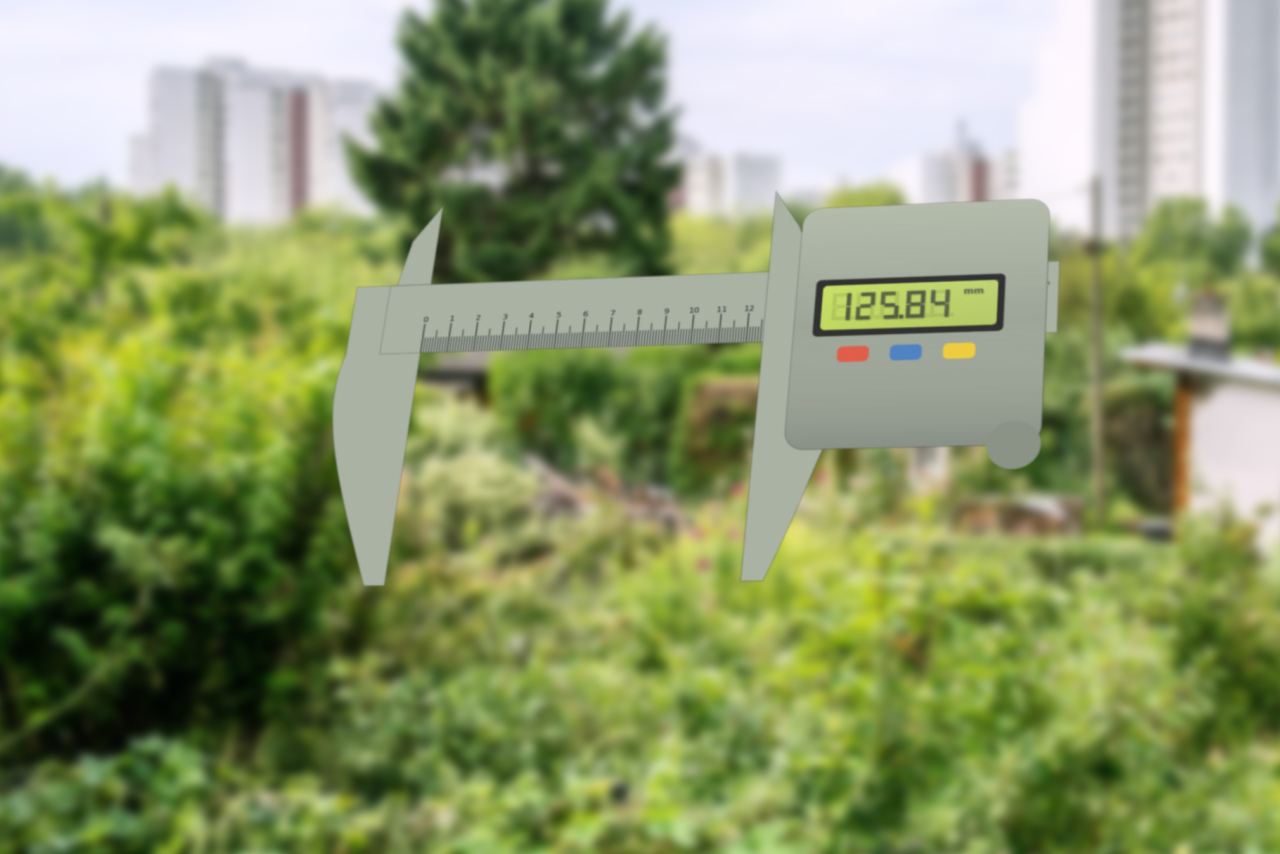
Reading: 125.84,mm
